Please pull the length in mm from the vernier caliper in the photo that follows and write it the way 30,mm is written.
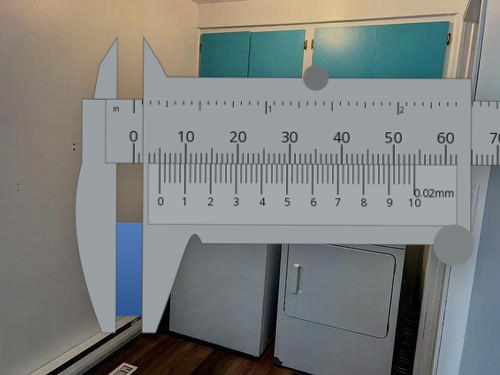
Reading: 5.0,mm
